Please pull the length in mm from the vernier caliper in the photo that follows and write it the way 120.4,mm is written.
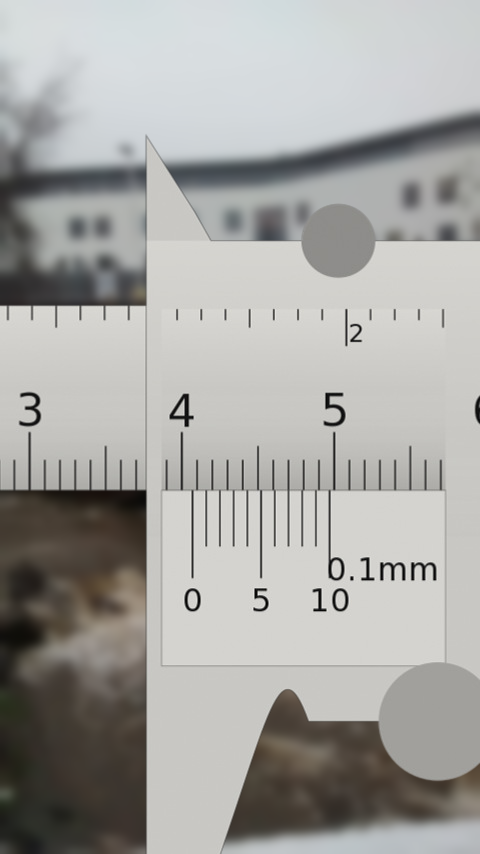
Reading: 40.7,mm
